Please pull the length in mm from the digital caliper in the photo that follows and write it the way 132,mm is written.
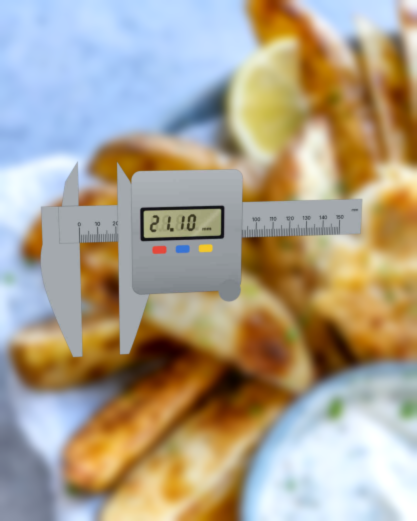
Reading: 21.10,mm
